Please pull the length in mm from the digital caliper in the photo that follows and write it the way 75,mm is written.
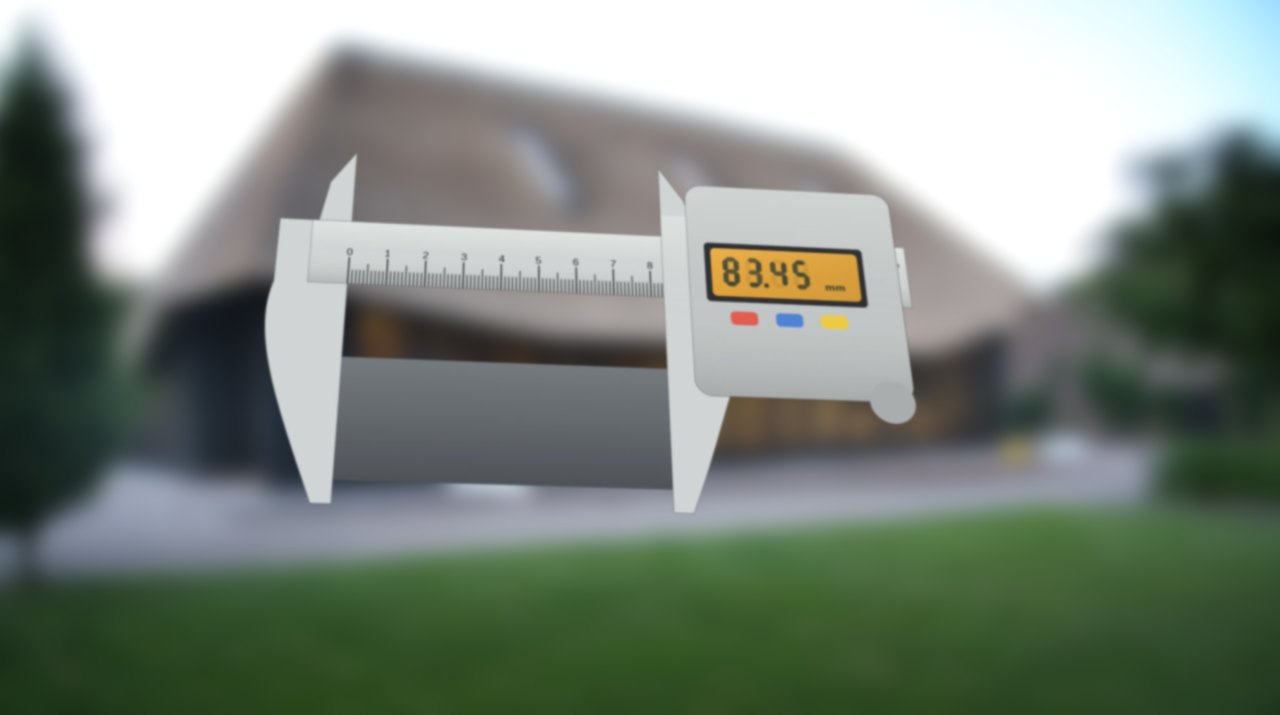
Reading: 83.45,mm
